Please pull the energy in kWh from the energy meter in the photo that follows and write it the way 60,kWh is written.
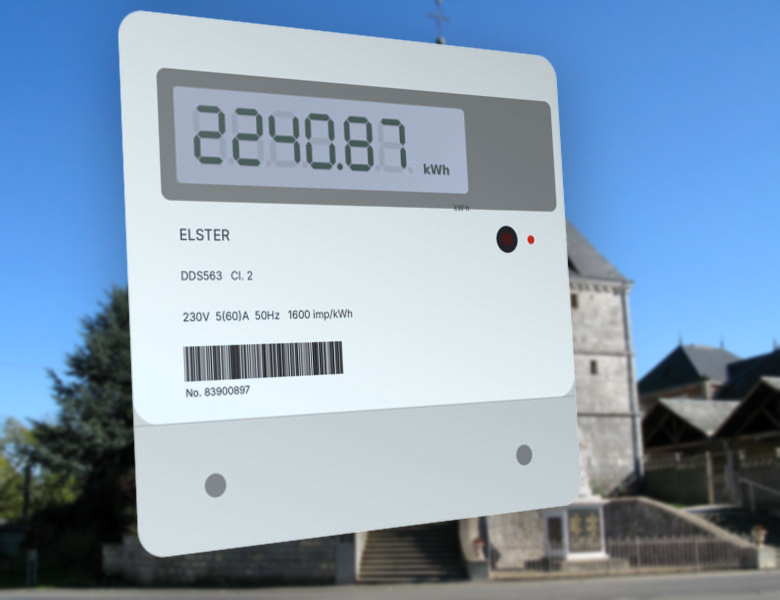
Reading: 2240.87,kWh
